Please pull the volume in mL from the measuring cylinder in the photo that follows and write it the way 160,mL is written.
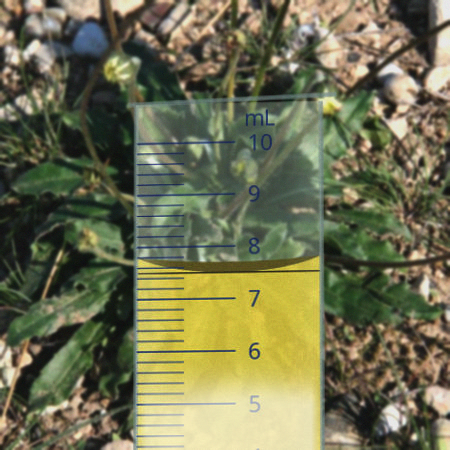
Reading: 7.5,mL
